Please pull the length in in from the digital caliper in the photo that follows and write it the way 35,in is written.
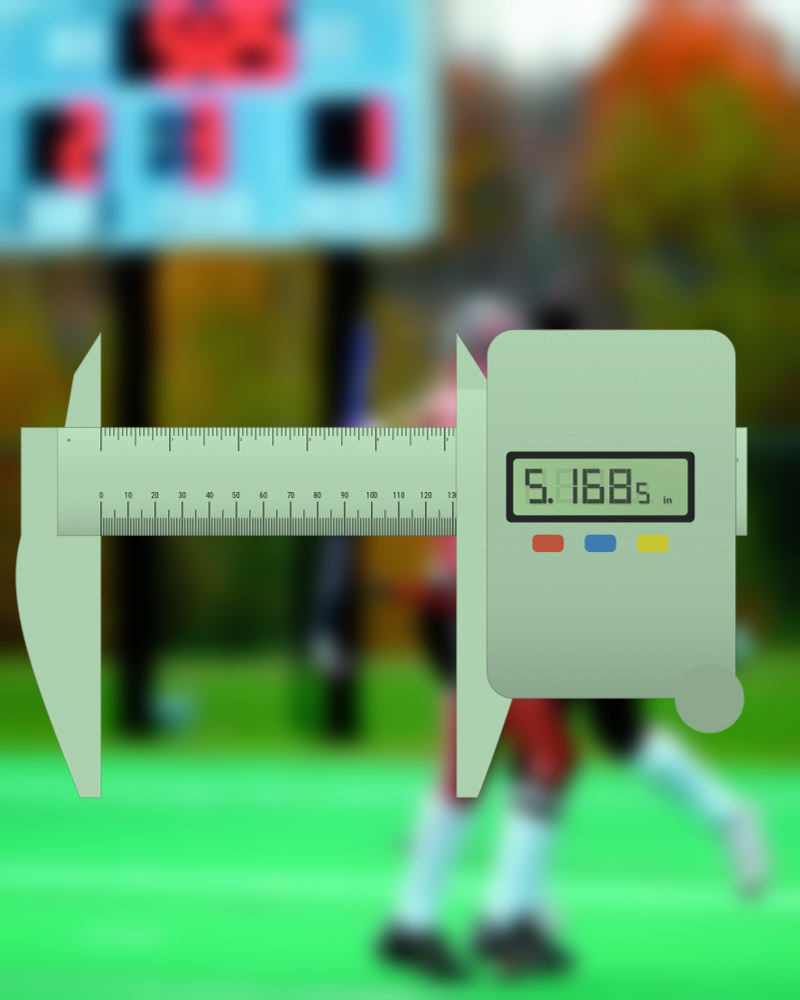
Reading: 5.1685,in
